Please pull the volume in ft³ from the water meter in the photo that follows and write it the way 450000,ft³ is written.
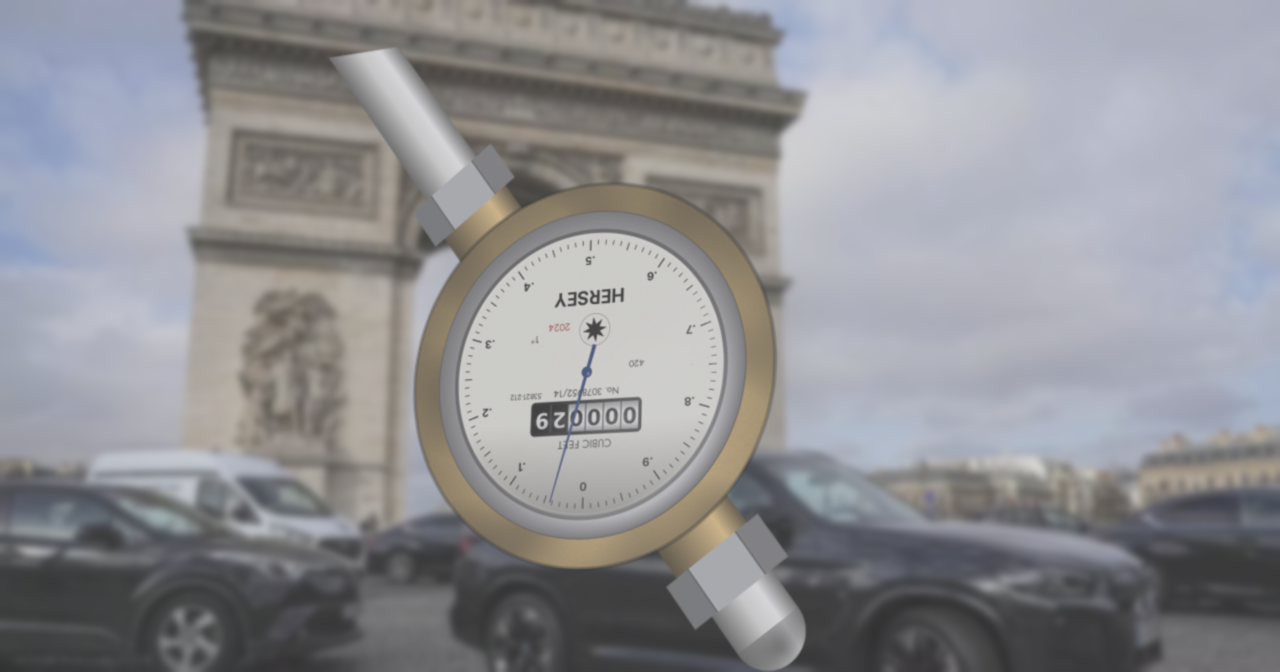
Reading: 29.04,ft³
